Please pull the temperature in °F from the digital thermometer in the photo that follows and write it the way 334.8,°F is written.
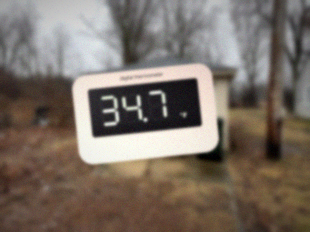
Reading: 34.7,°F
